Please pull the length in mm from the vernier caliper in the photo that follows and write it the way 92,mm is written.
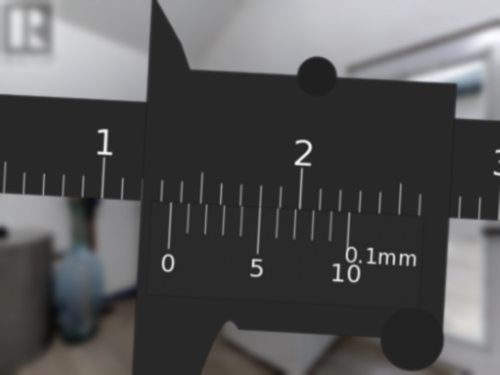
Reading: 13.5,mm
